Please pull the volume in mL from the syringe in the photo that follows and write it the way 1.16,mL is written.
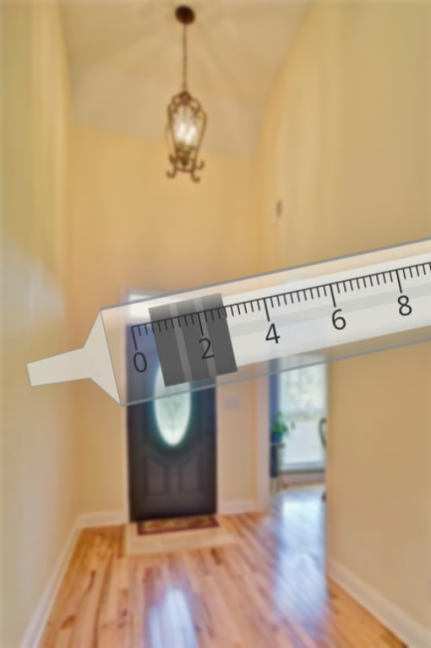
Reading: 0.6,mL
